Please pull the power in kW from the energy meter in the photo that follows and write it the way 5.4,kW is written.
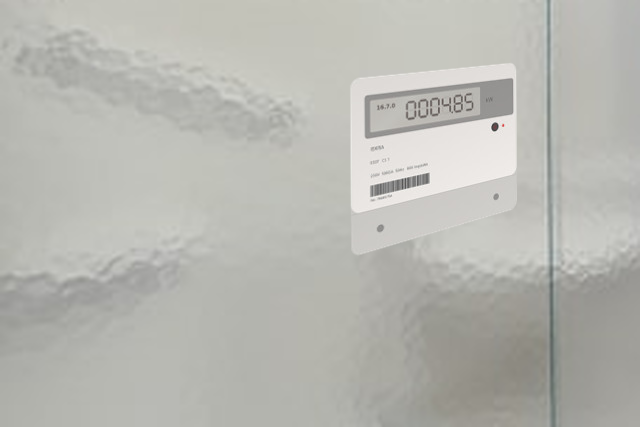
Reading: 4.85,kW
